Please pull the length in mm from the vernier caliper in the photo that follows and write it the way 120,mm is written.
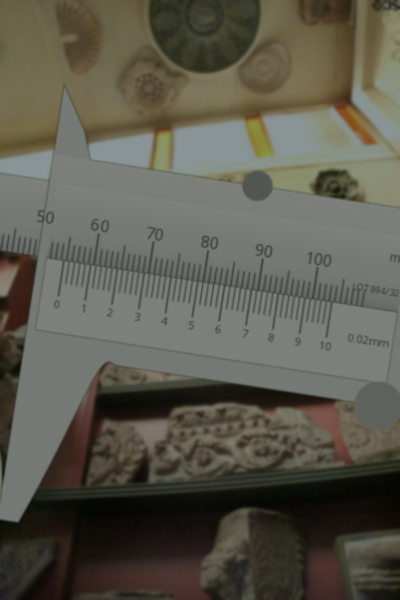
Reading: 54.5,mm
